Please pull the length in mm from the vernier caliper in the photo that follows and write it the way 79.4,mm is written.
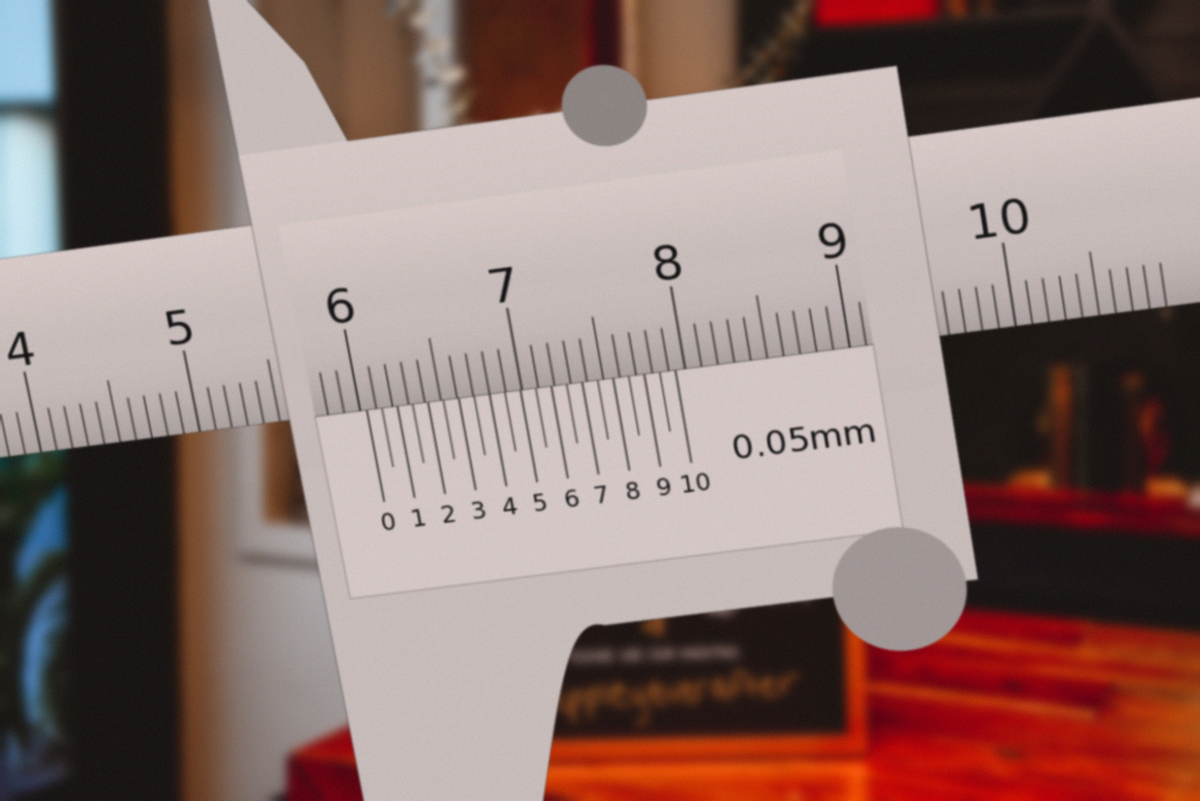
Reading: 60.4,mm
